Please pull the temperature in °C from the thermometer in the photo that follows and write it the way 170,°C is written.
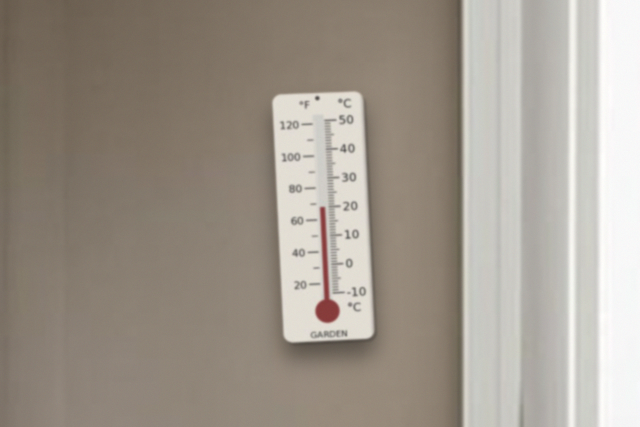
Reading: 20,°C
